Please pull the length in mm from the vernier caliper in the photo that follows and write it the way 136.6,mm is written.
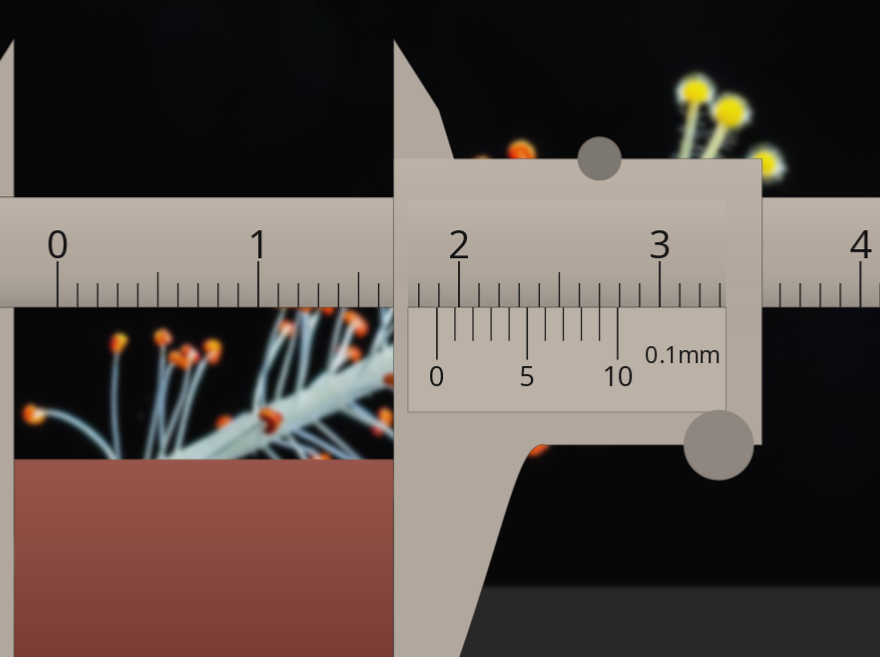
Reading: 18.9,mm
